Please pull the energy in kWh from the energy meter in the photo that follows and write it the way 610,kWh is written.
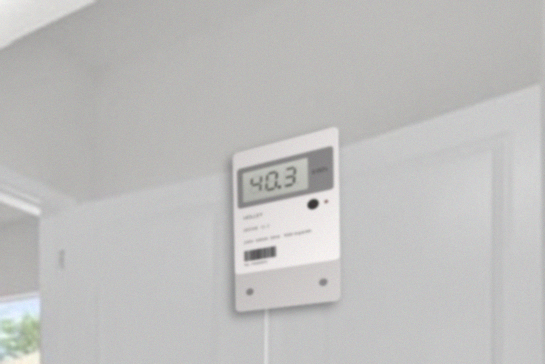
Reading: 40.3,kWh
